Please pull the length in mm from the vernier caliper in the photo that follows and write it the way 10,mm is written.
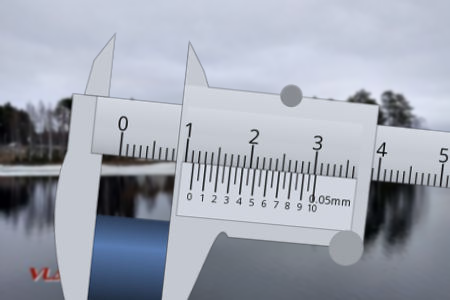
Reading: 11.2,mm
